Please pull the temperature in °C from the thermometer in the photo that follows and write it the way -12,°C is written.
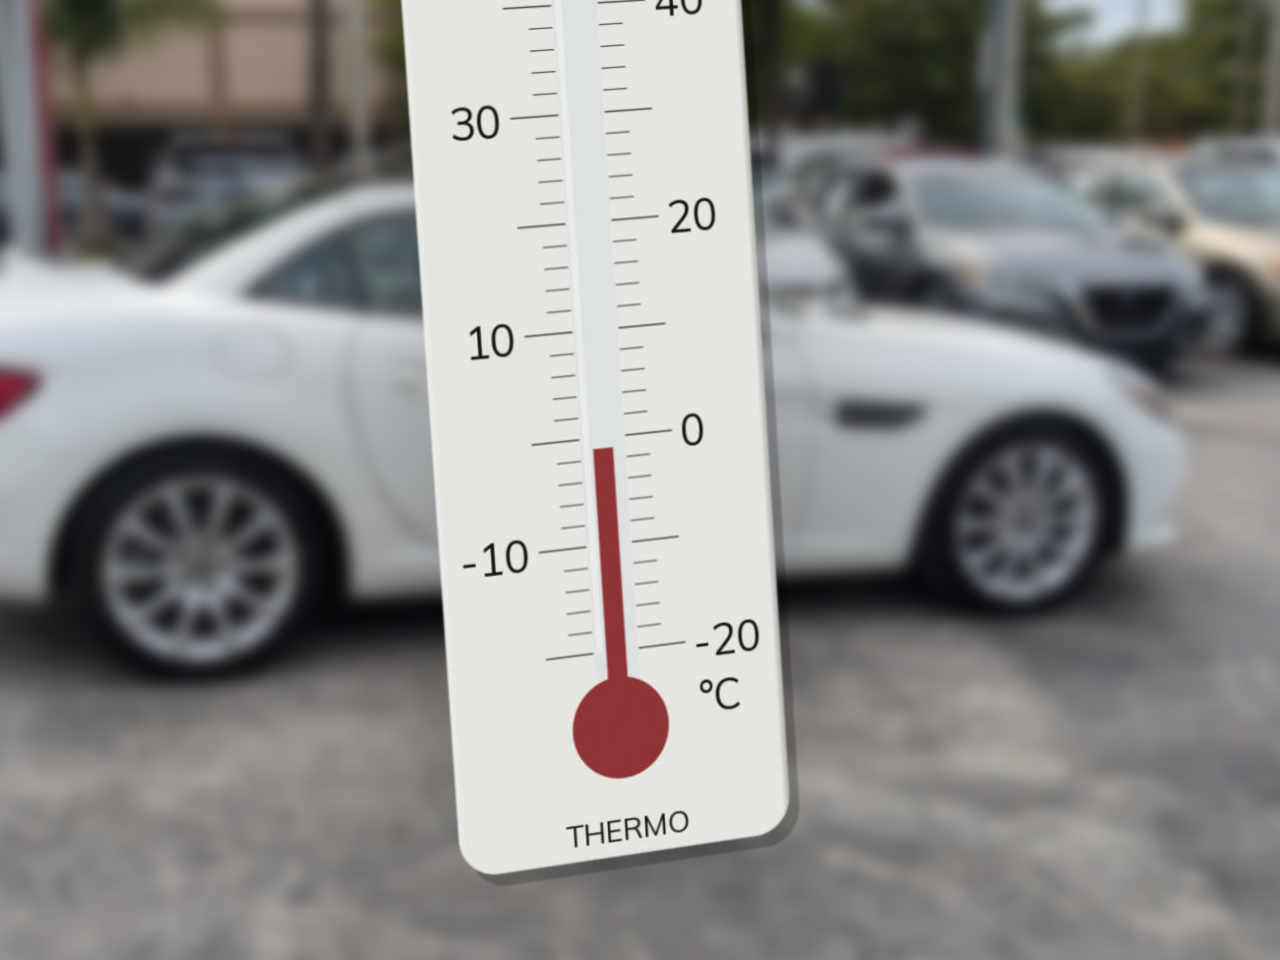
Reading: -1,°C
